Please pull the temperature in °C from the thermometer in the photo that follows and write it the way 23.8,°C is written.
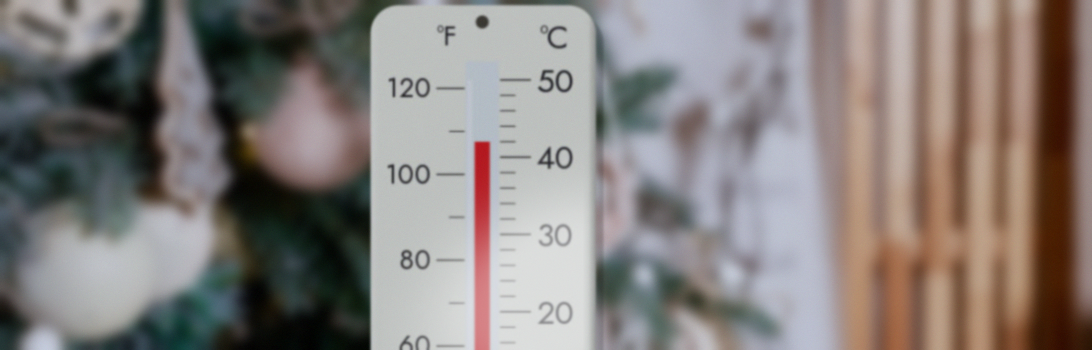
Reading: 42,°C
